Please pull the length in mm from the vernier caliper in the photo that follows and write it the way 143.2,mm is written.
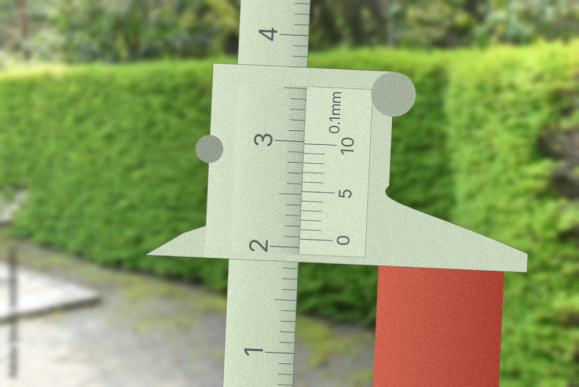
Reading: 20.8,mm
